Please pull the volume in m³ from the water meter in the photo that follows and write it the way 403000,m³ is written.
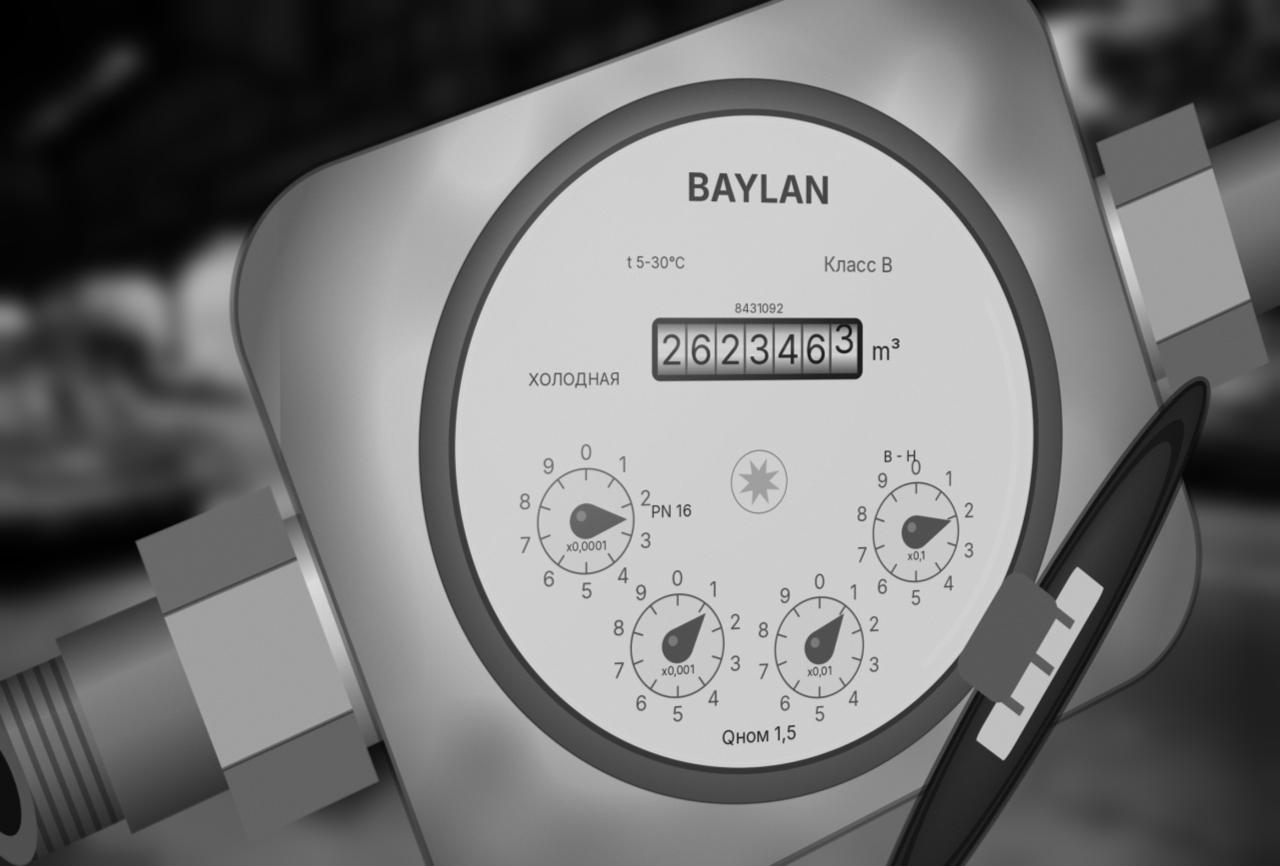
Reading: 2623463.2112,m³
